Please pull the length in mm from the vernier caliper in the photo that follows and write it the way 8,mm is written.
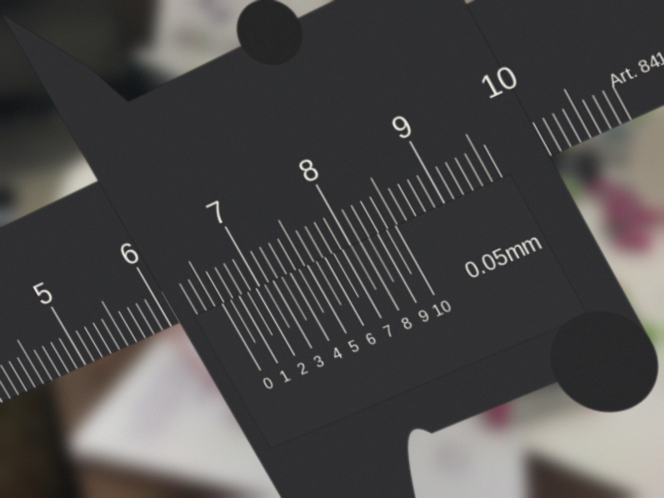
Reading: 65.8,mm
